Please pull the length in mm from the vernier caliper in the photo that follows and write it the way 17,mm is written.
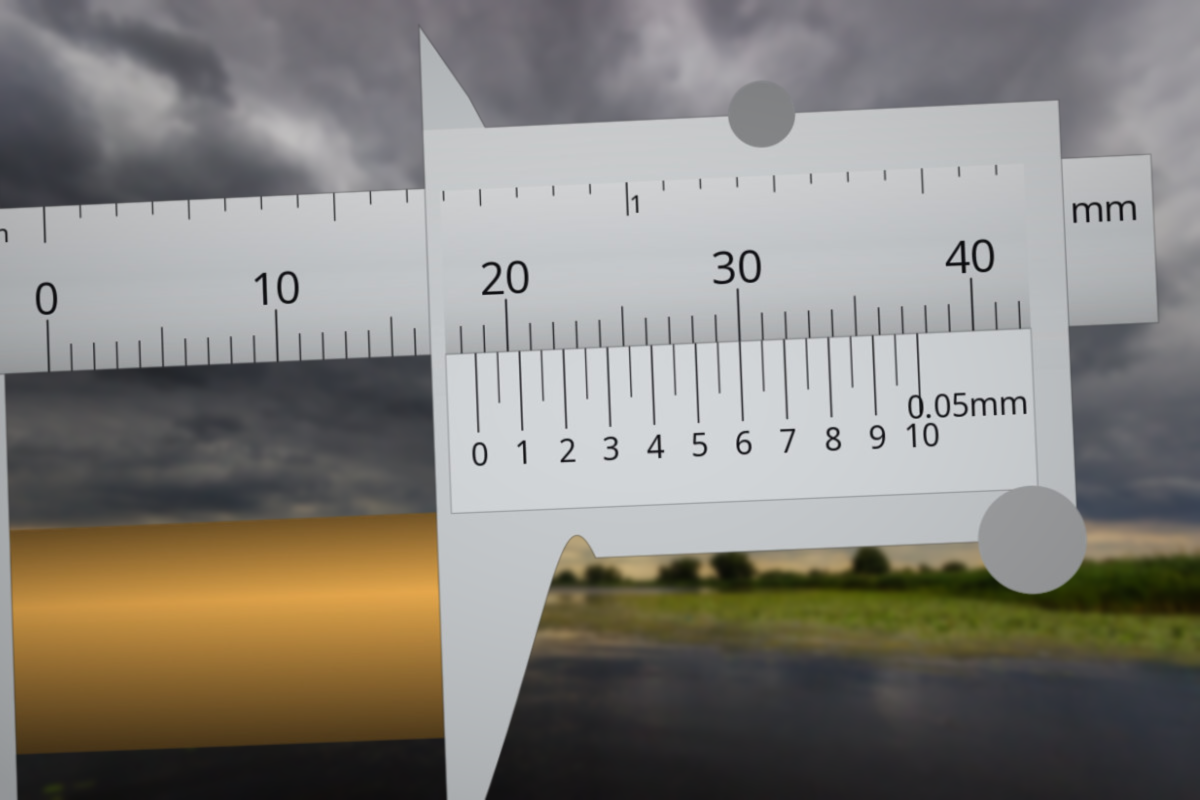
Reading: 18.6,mm
